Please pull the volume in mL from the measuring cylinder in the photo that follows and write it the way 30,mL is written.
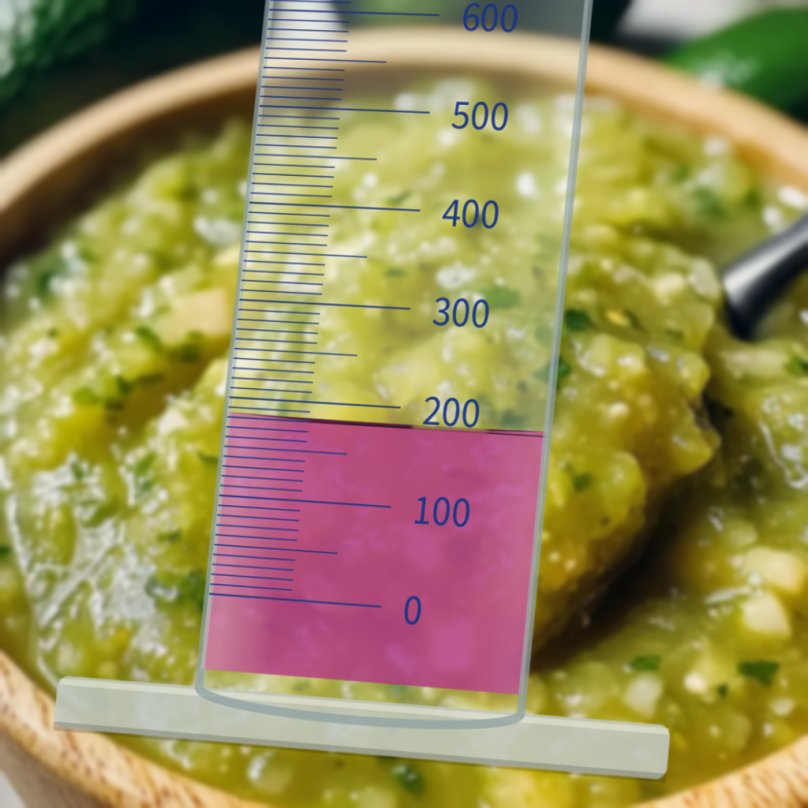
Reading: 180,mL
